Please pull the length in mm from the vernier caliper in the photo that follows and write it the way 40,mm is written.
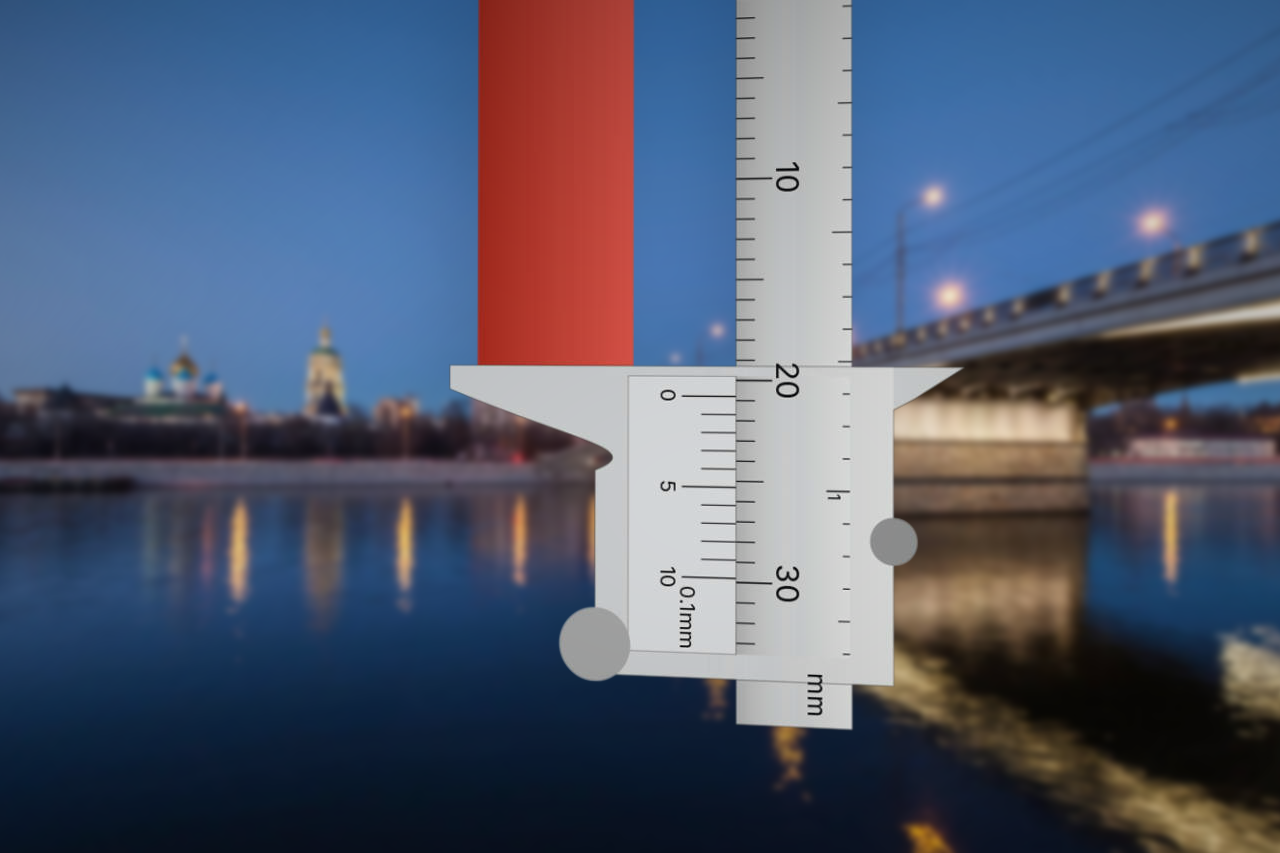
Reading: 20.8,mm
